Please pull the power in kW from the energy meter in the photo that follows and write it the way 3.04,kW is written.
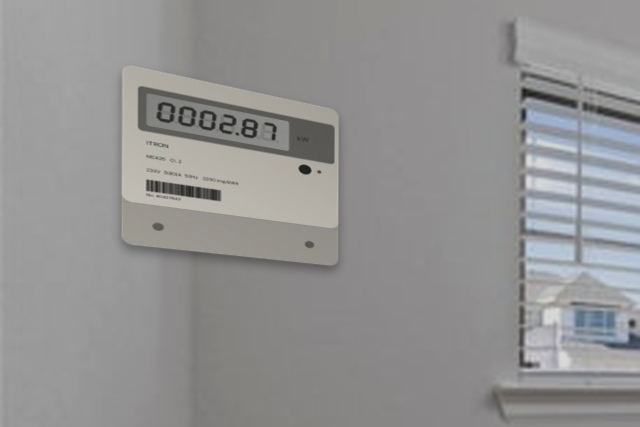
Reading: 2.87,kW
